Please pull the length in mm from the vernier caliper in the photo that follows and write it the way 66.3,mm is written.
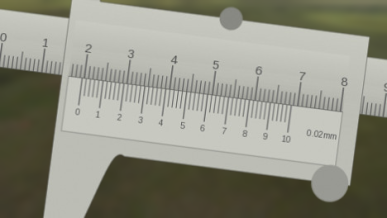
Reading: 19.5,mm
